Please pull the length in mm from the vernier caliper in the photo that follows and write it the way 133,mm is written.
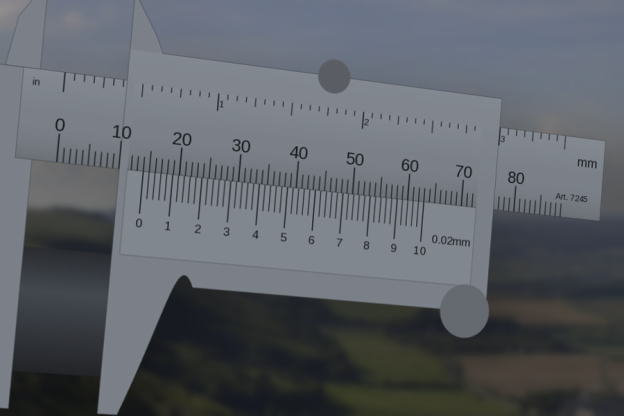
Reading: 14.0,mm
